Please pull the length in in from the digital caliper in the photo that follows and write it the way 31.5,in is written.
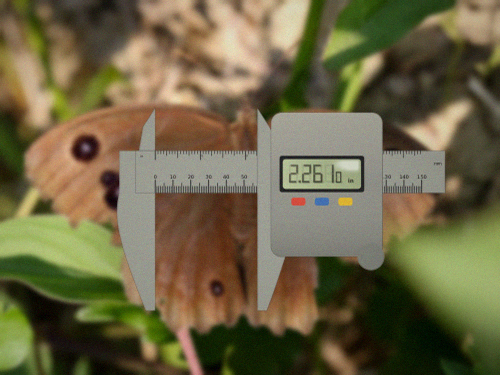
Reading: 2.2610,in
